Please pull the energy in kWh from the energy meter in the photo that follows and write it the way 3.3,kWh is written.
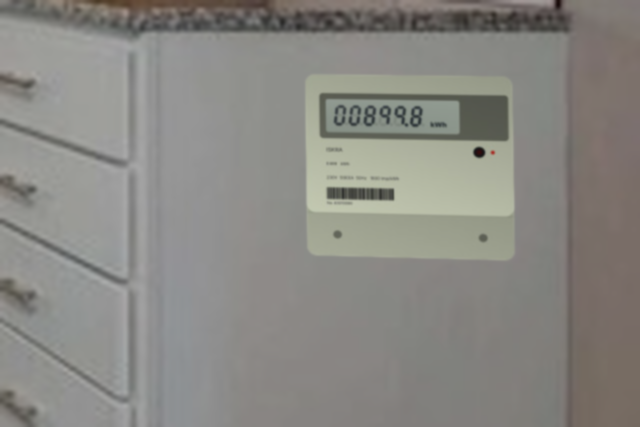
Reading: 899.8,kWh
